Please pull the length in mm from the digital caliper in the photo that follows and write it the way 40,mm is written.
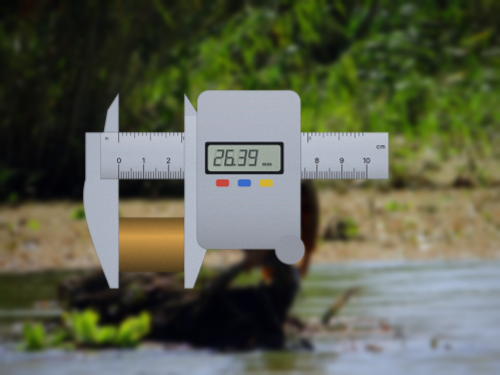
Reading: 26.39,mm
